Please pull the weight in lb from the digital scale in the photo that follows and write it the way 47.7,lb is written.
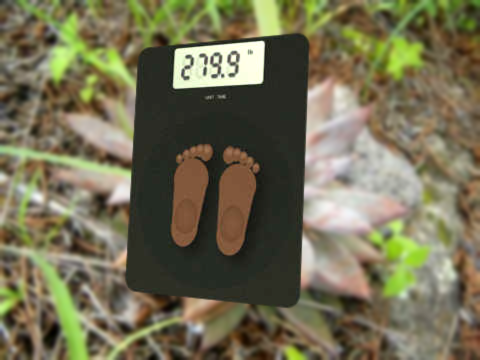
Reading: 279.9,lb
